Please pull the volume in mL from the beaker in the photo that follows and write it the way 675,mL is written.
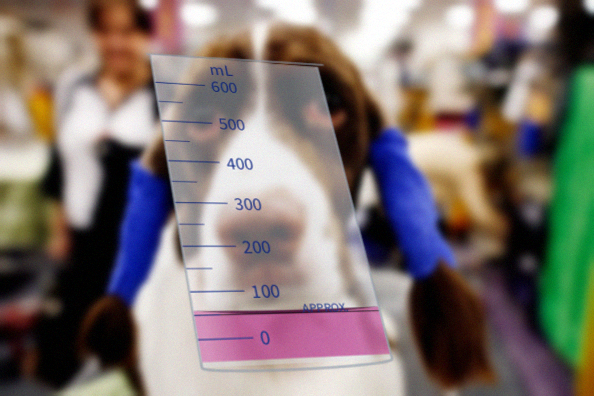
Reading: 50,mL
